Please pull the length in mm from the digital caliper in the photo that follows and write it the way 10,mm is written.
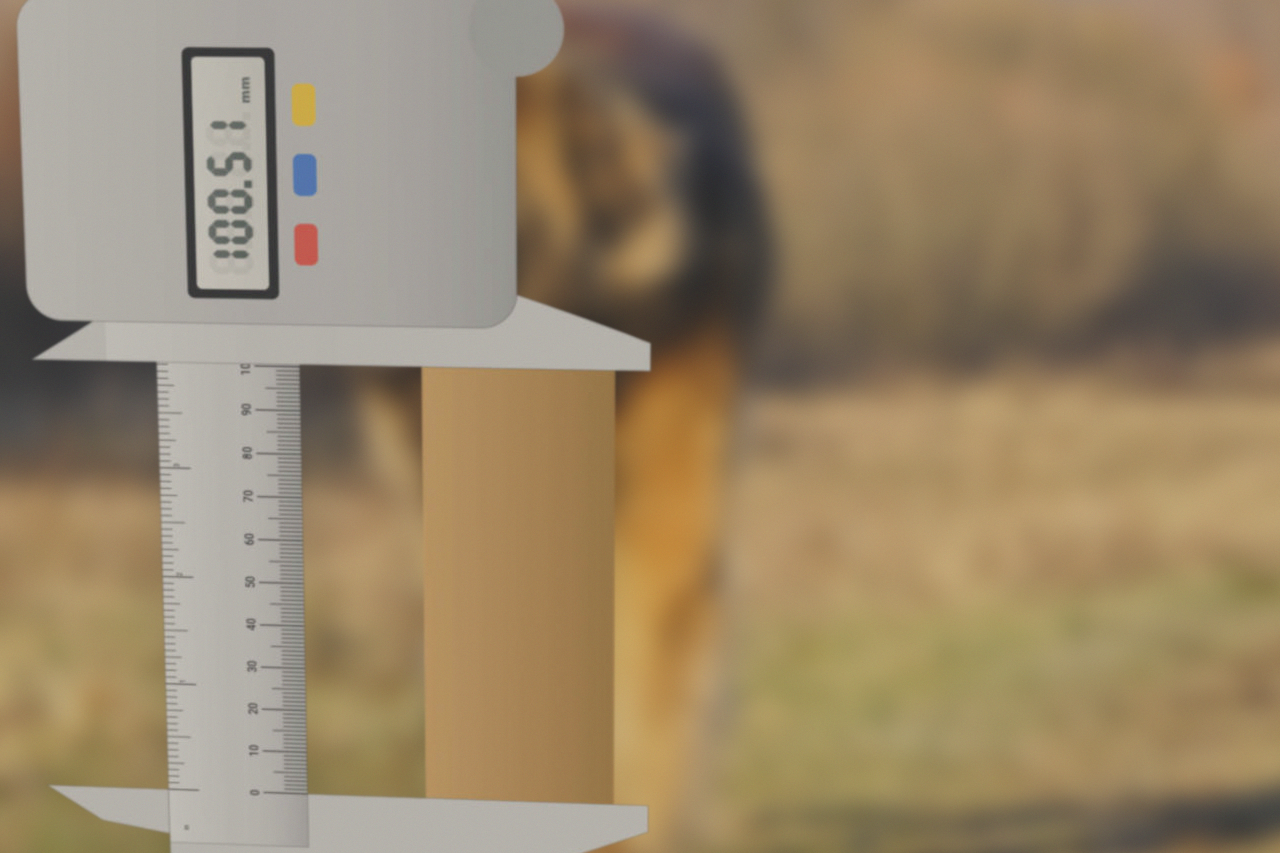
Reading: 100.51,mm
